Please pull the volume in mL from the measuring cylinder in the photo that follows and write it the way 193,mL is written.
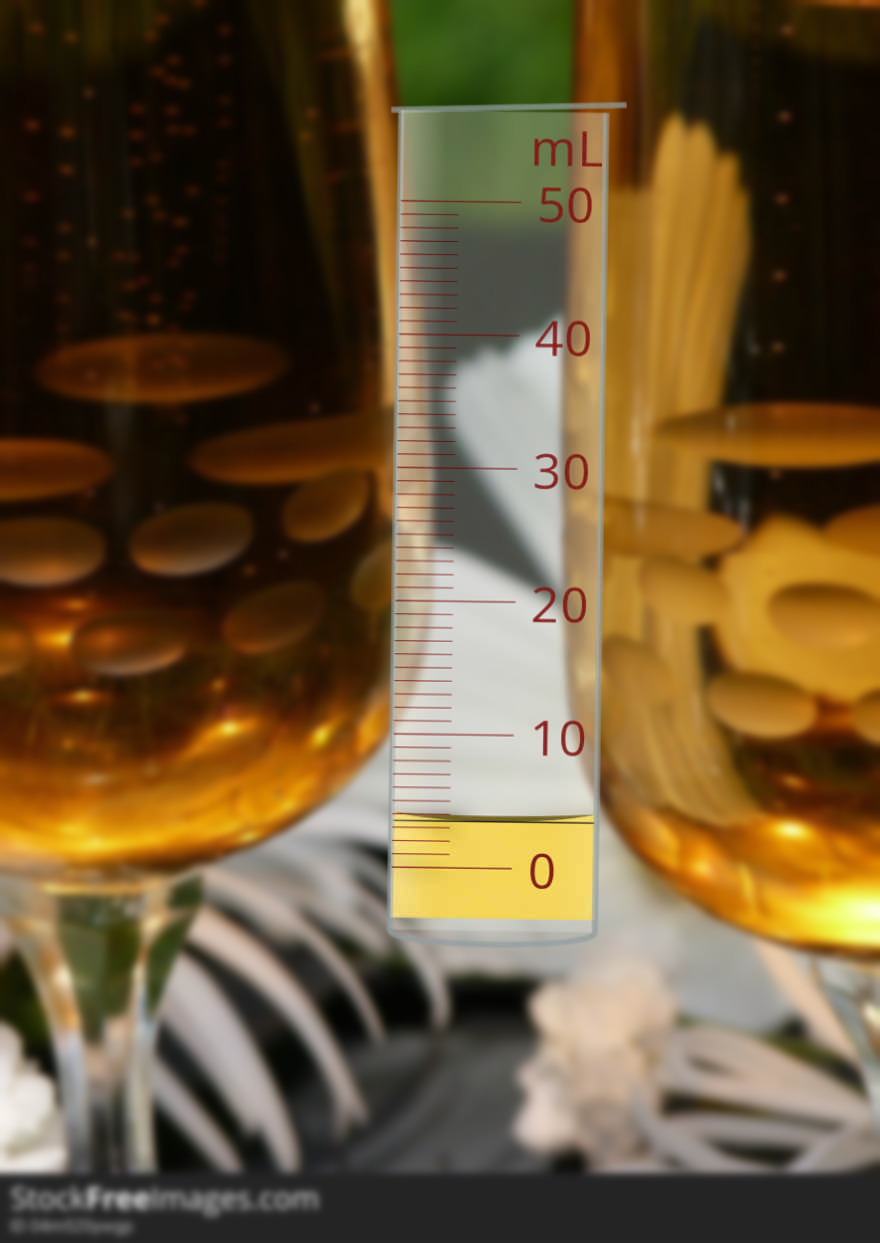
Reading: 3.5,mL
